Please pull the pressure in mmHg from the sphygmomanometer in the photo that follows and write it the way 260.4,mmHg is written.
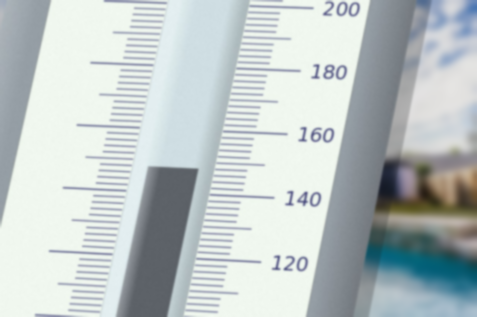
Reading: 148,mmHg
